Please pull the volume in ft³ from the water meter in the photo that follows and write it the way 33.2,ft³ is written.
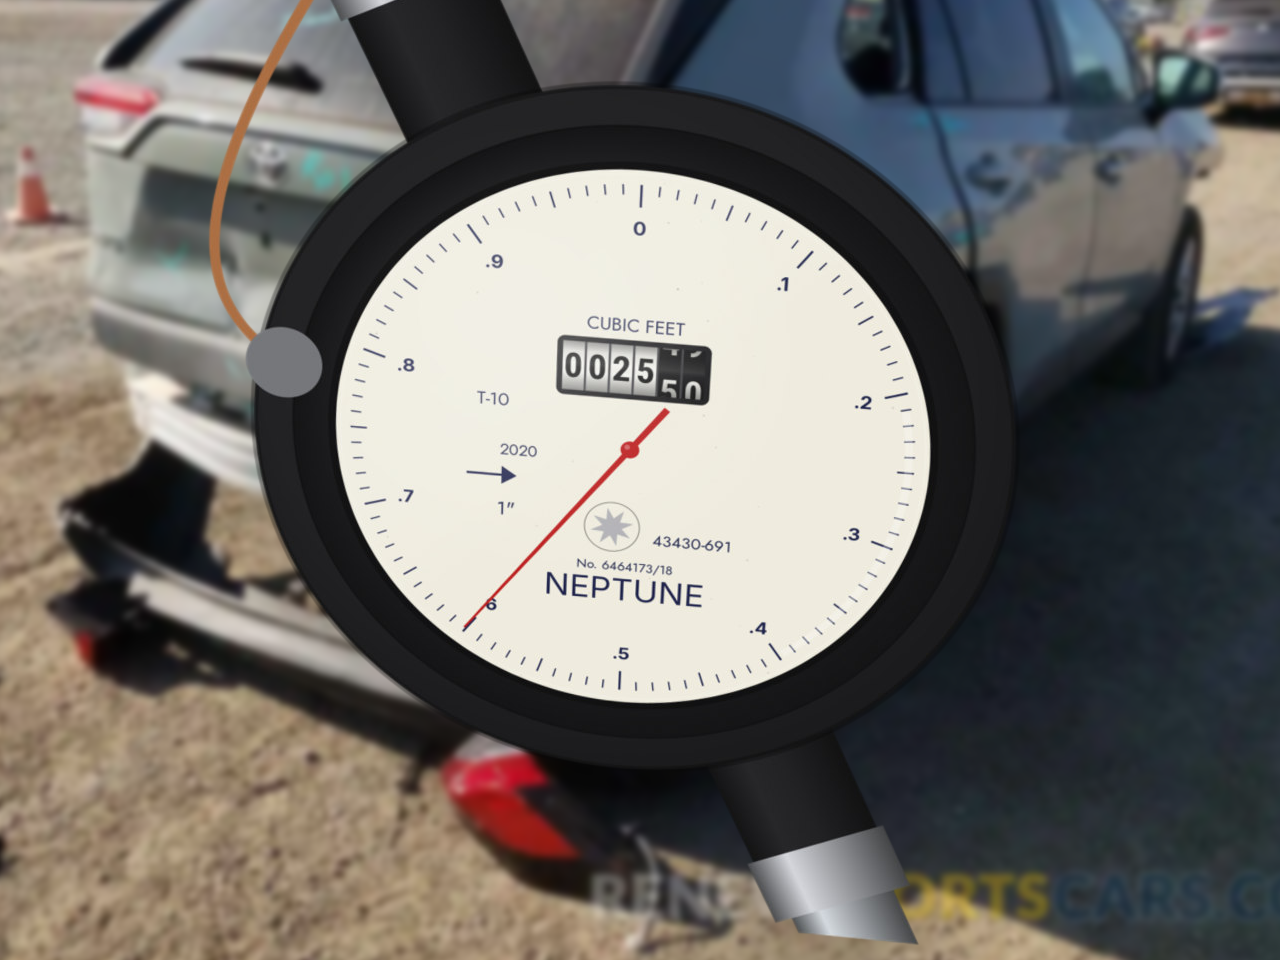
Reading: 2549.60,ft³
